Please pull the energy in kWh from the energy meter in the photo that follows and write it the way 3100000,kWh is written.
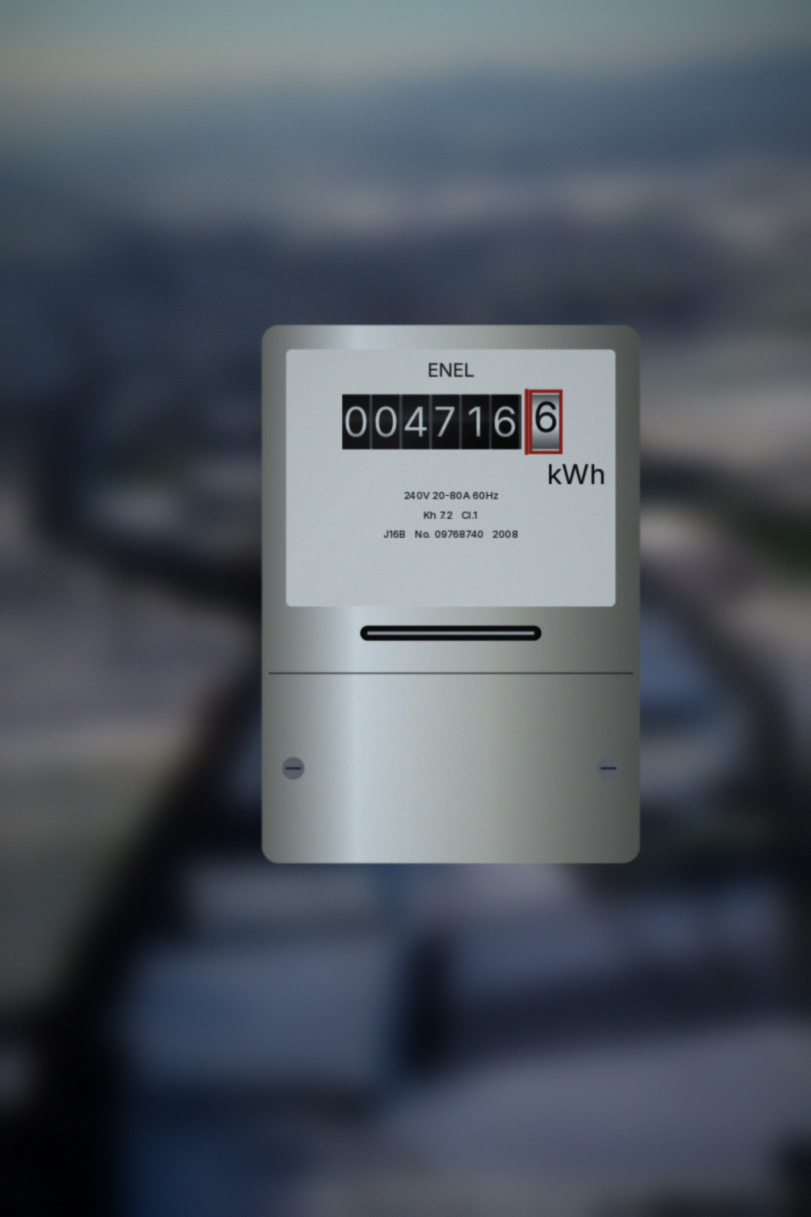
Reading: 4716.6,kWh
